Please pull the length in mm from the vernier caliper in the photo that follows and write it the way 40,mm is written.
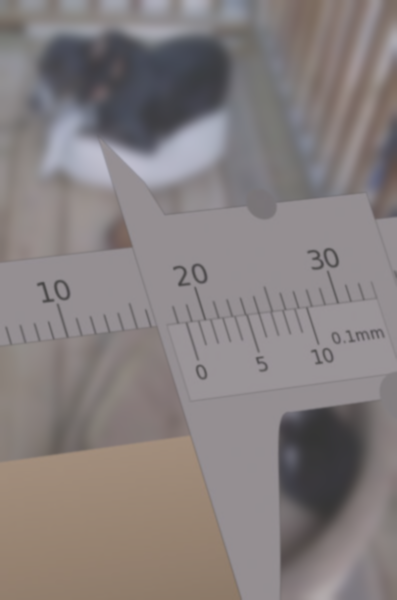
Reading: 18.6,mm
